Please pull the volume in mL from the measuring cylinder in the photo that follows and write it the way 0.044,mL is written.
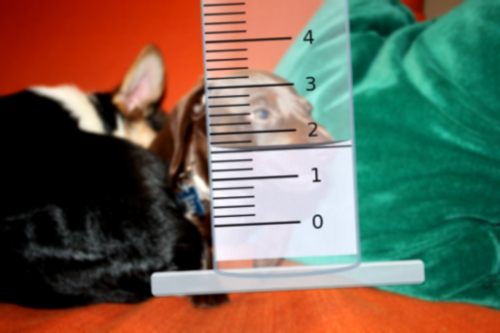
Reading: 1.6,mL
